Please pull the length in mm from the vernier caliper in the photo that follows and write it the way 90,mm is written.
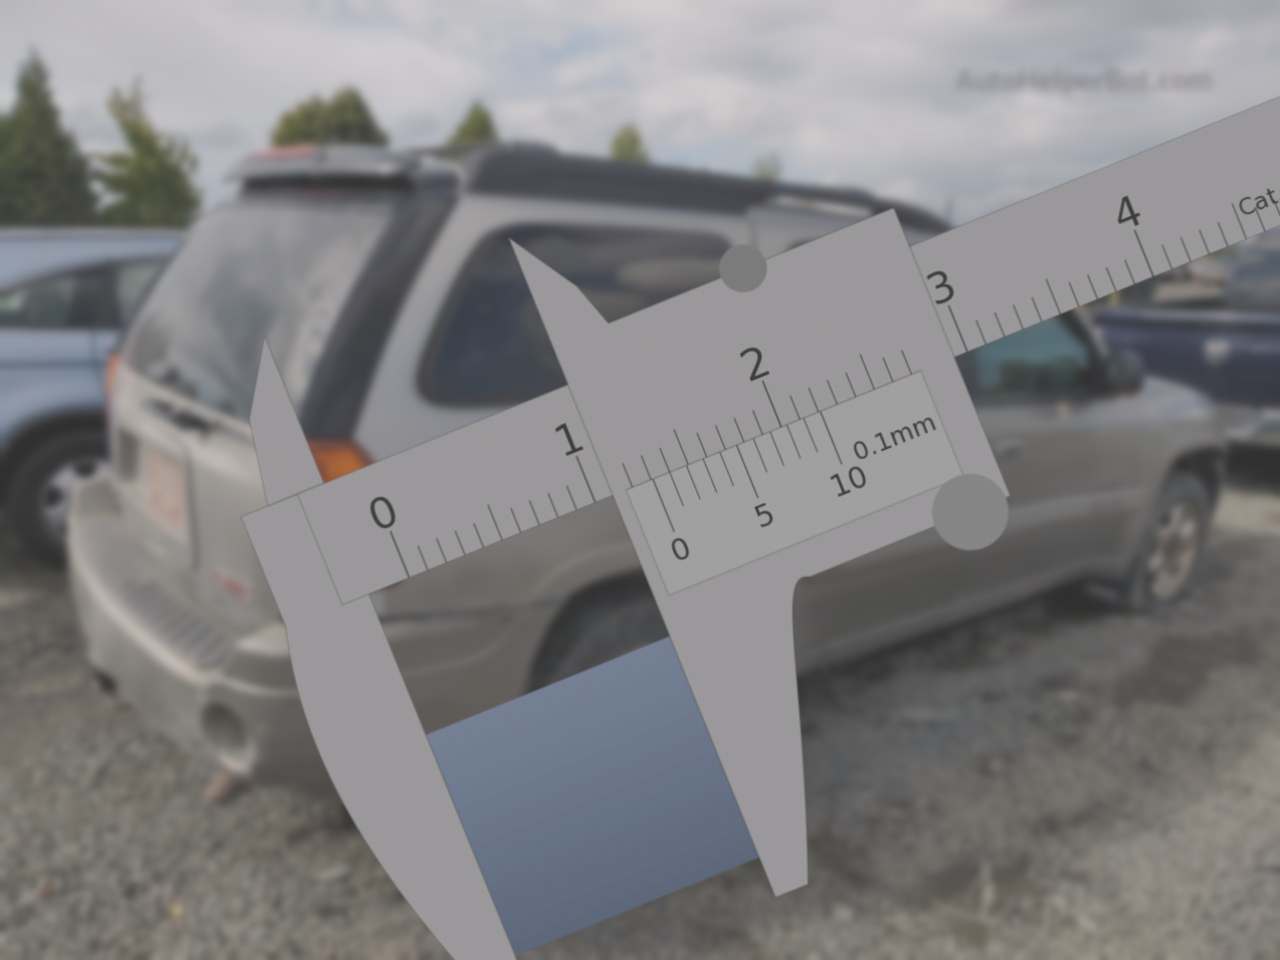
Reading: 13.1,mm
